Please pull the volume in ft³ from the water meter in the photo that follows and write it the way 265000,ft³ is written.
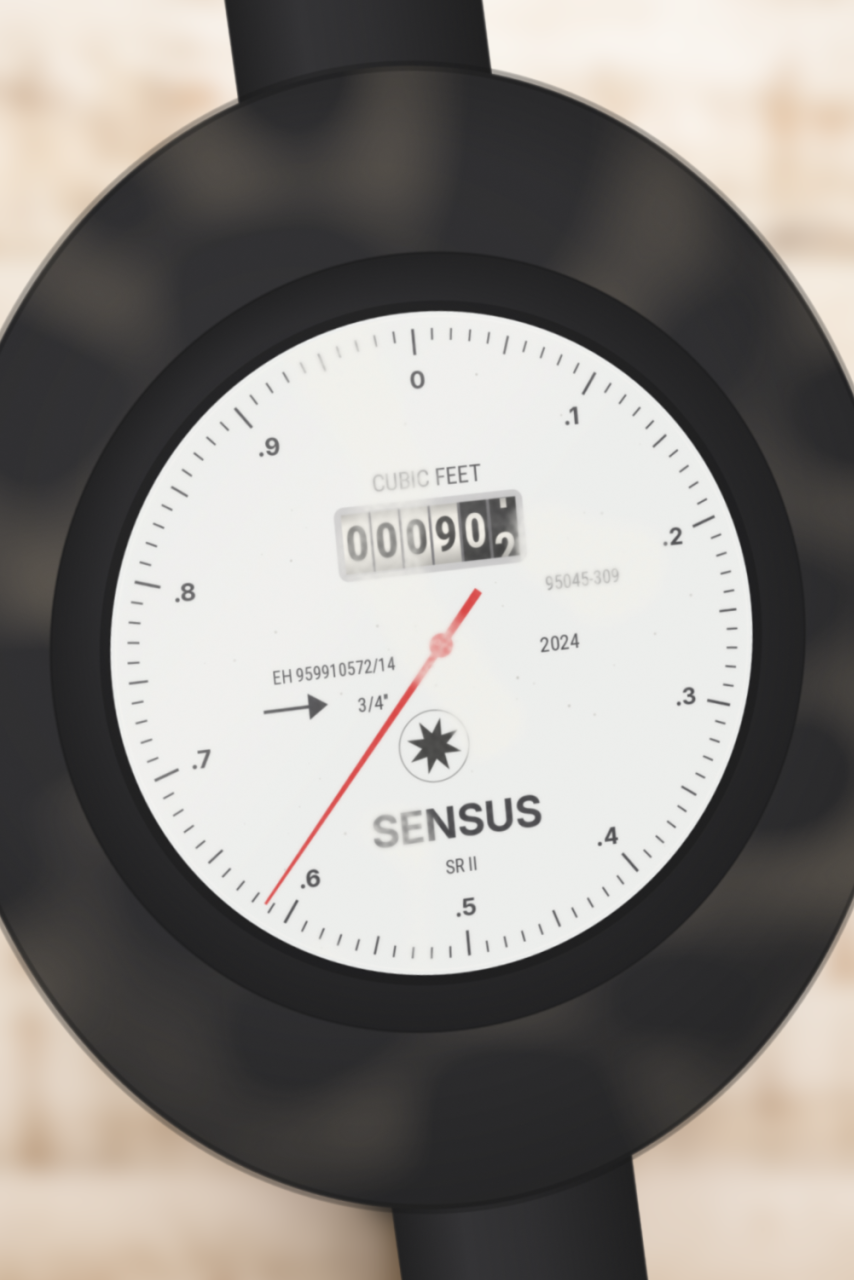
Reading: 901.61,ft³
